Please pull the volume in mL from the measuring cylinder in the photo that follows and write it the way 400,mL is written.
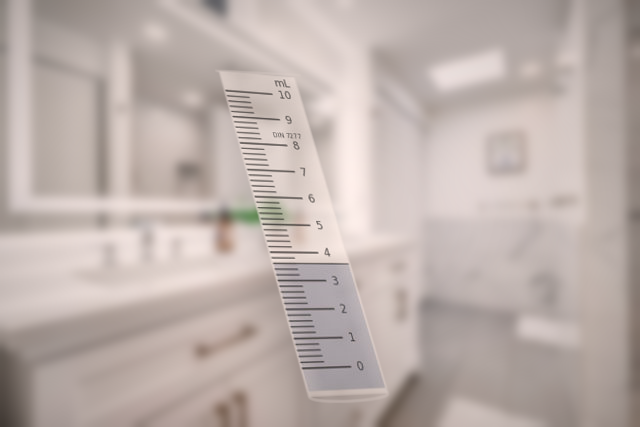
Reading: 3.6,mL
